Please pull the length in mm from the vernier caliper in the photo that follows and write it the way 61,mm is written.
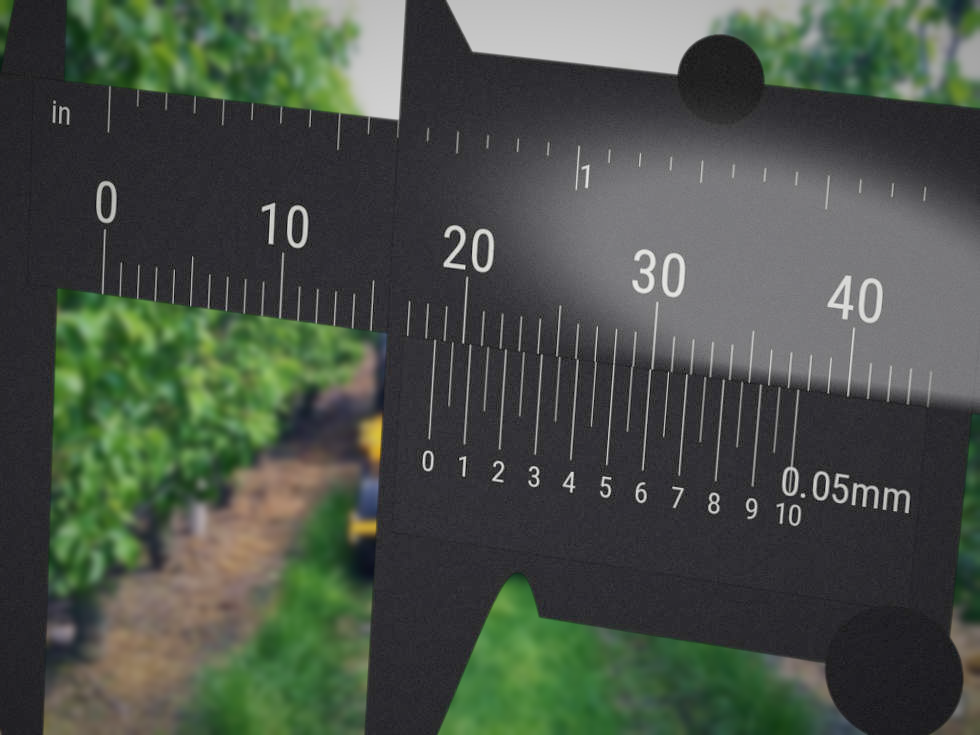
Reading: 18.5,mm
